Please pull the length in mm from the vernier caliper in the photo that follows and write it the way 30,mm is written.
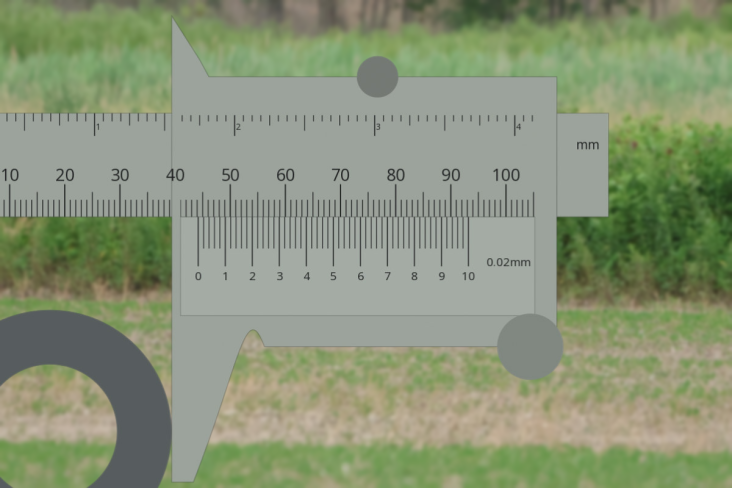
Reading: 44.2,mm
